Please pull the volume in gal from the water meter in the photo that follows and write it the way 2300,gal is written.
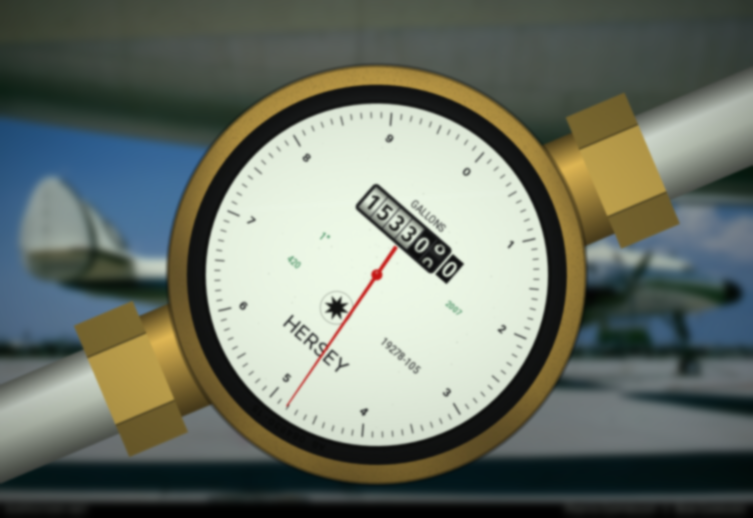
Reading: 1533084.8,gal
